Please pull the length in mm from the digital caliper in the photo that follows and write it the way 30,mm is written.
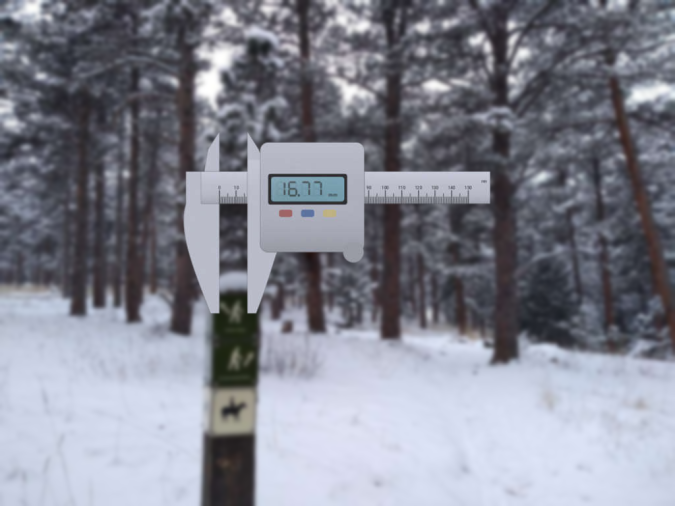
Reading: 16.77,mm
